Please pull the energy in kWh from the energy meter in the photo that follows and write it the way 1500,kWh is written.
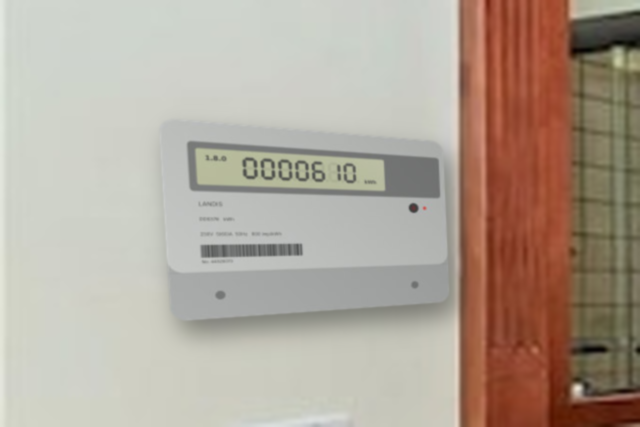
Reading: 610,kWh
